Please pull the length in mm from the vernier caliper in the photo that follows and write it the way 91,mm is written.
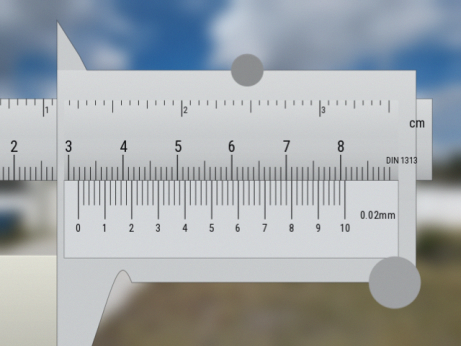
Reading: 31.8,mm
